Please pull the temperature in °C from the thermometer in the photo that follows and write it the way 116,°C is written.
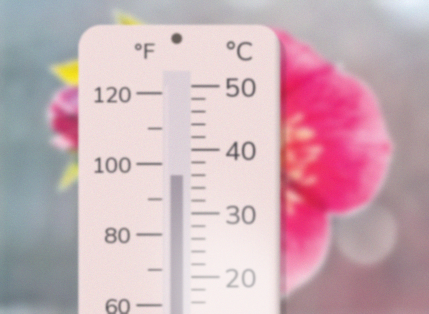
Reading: 36,°C
